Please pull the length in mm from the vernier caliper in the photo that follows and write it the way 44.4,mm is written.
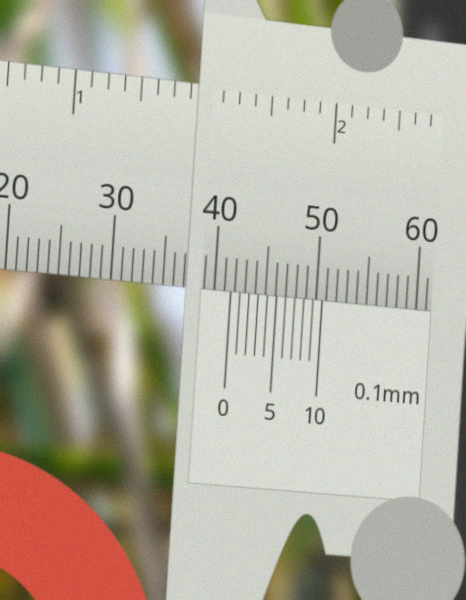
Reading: 41.6,mm
